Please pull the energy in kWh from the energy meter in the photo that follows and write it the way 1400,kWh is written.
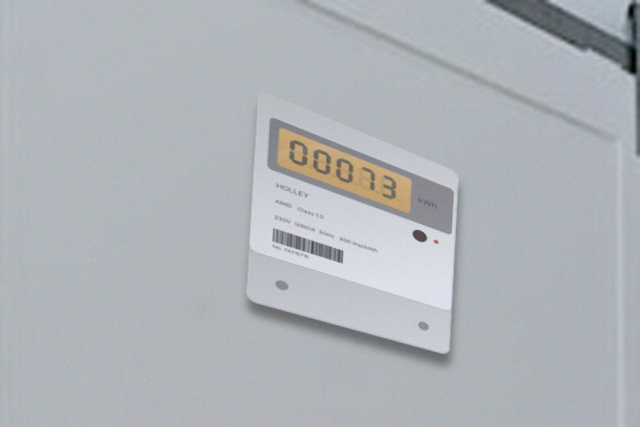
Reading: 73,kWh
